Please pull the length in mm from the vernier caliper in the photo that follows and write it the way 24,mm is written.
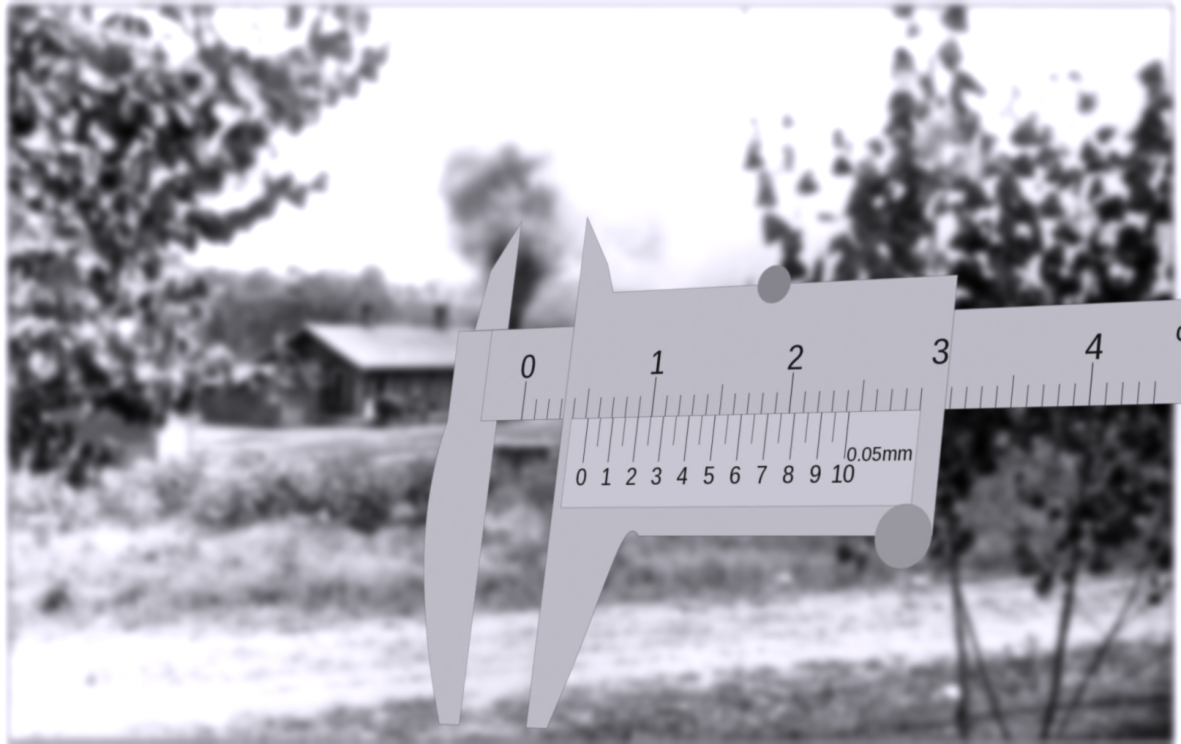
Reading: 5.2,mm
